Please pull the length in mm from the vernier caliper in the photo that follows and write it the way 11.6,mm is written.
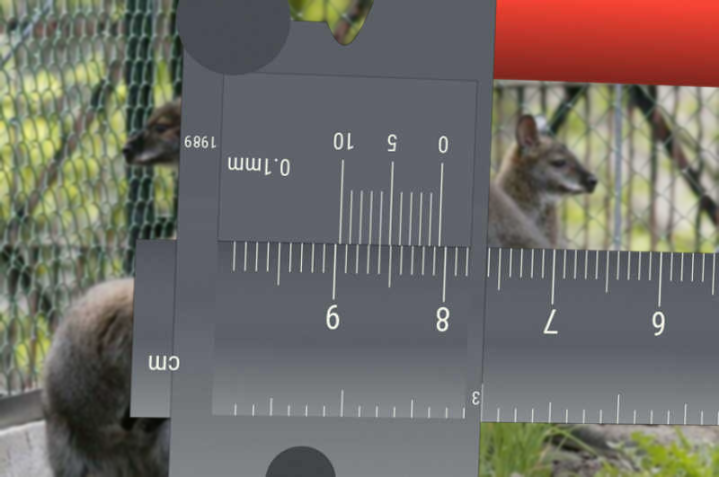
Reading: 80.6,mm
